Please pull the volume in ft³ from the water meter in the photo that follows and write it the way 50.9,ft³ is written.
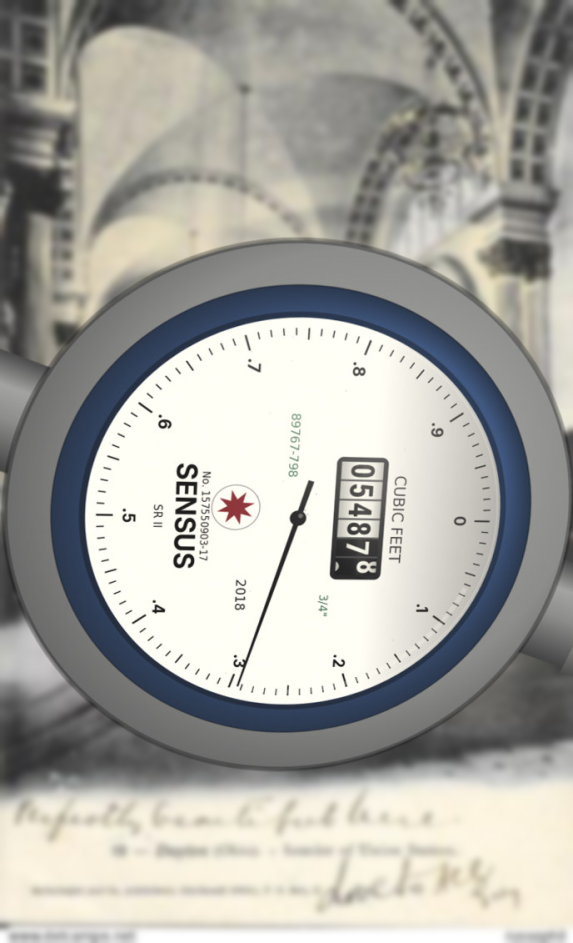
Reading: 54878.29,ft³
